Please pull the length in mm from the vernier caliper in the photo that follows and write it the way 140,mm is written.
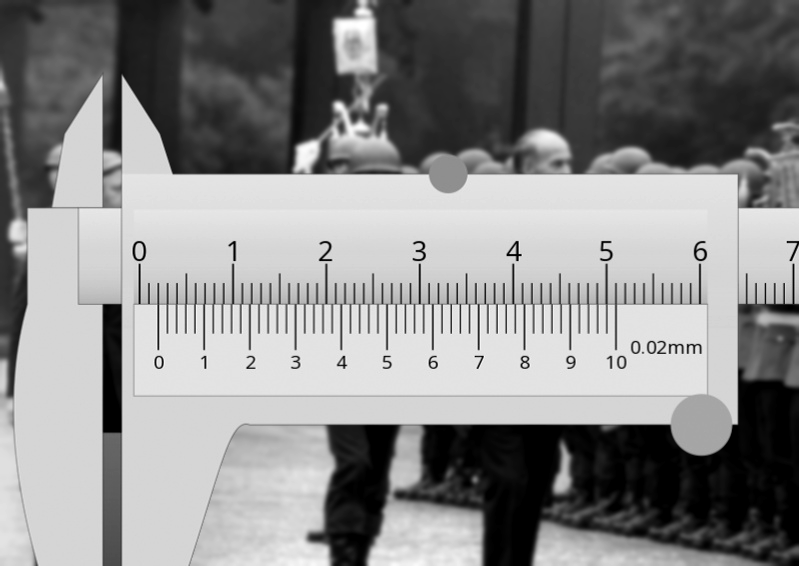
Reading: 2.0,mm
